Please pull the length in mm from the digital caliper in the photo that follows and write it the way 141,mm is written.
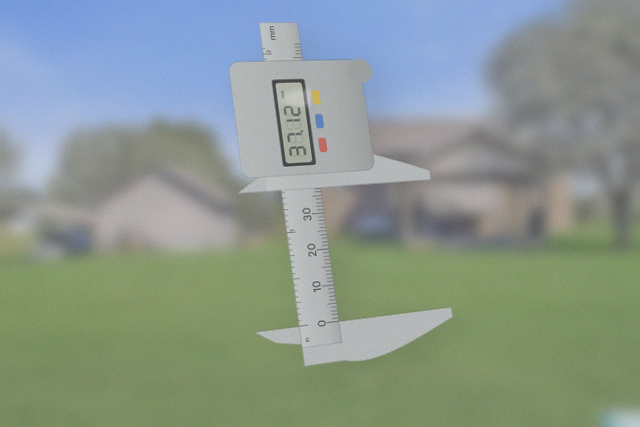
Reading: 37.12,mm
